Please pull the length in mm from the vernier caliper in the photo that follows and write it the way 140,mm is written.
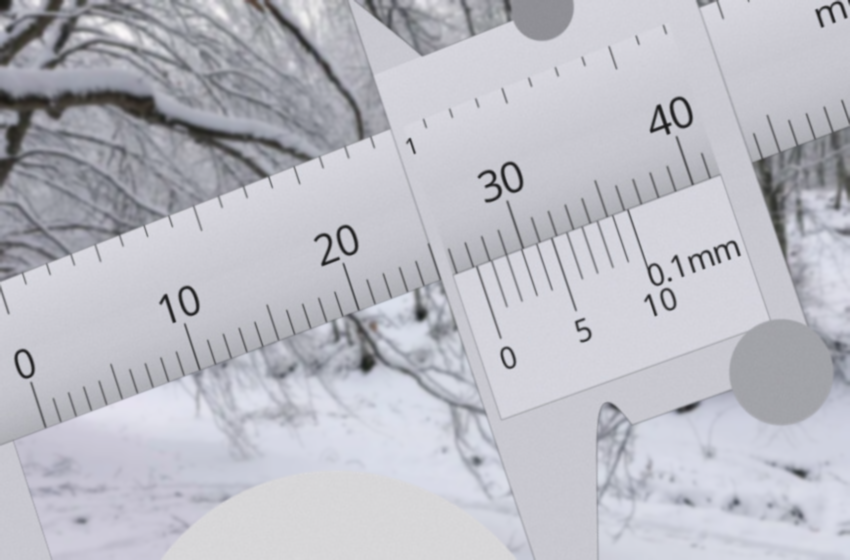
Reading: 27.2,mm
